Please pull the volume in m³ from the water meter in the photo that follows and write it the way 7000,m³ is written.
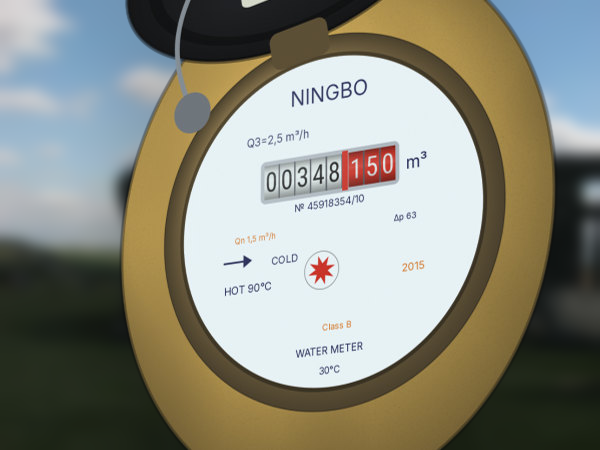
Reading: 348.150,m³
